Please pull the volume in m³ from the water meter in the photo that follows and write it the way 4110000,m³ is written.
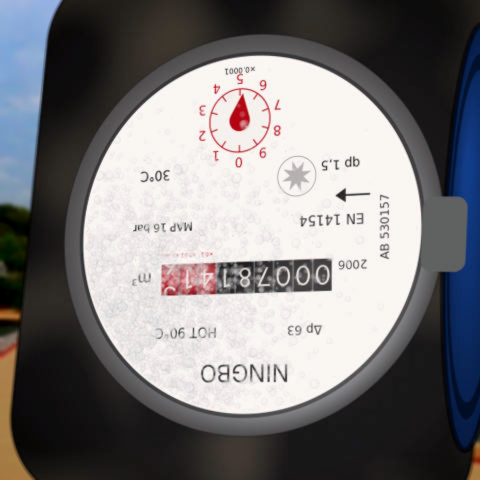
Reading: 781.4155,m³
